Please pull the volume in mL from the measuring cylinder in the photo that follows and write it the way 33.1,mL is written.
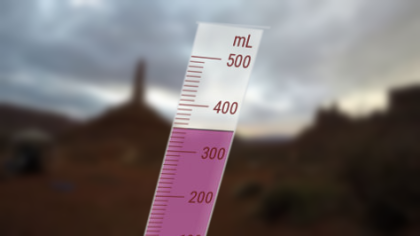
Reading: 350,mL
